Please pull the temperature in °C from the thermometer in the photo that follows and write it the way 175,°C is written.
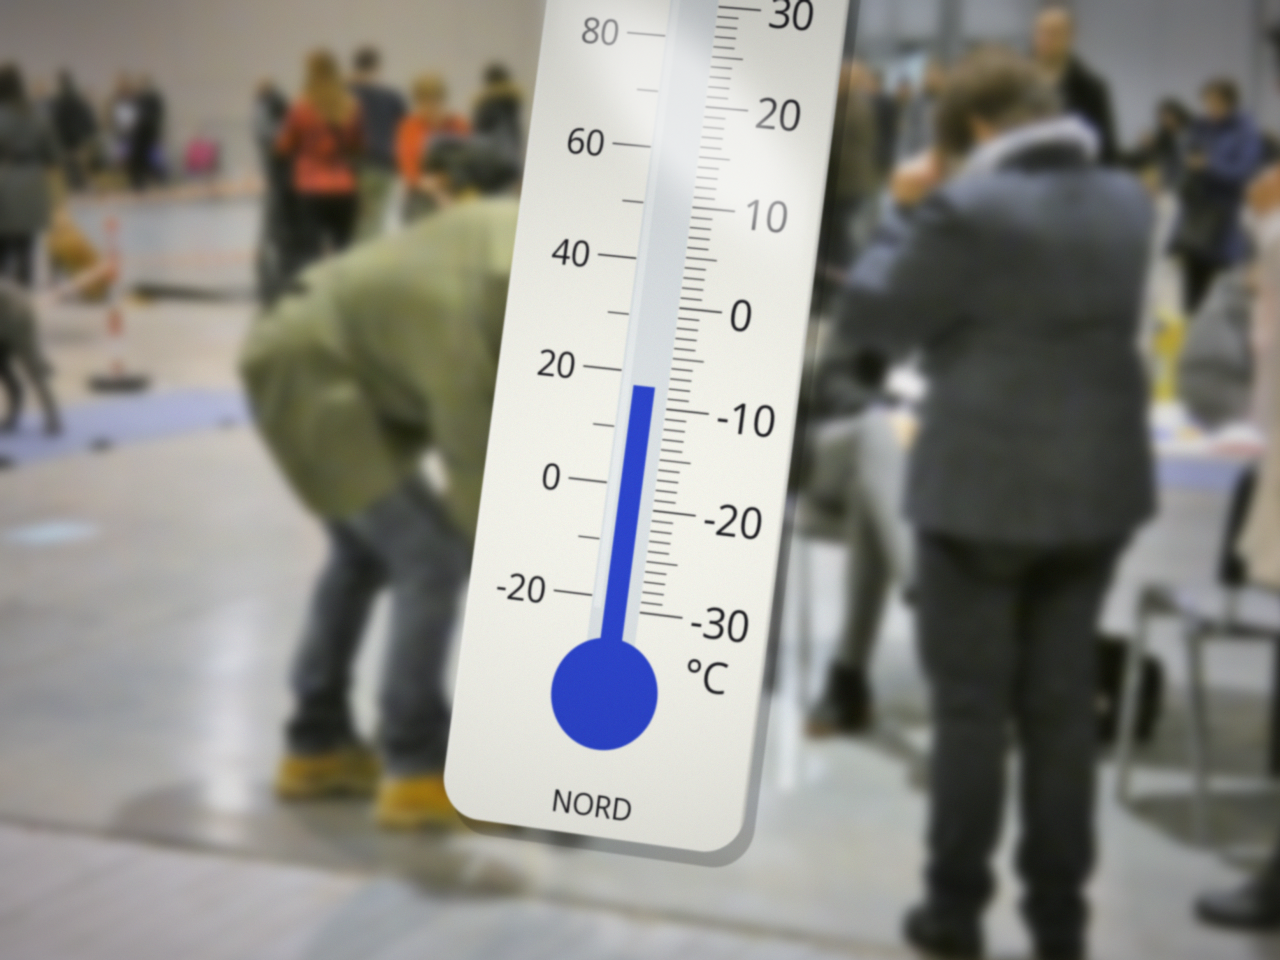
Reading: -8,°C
